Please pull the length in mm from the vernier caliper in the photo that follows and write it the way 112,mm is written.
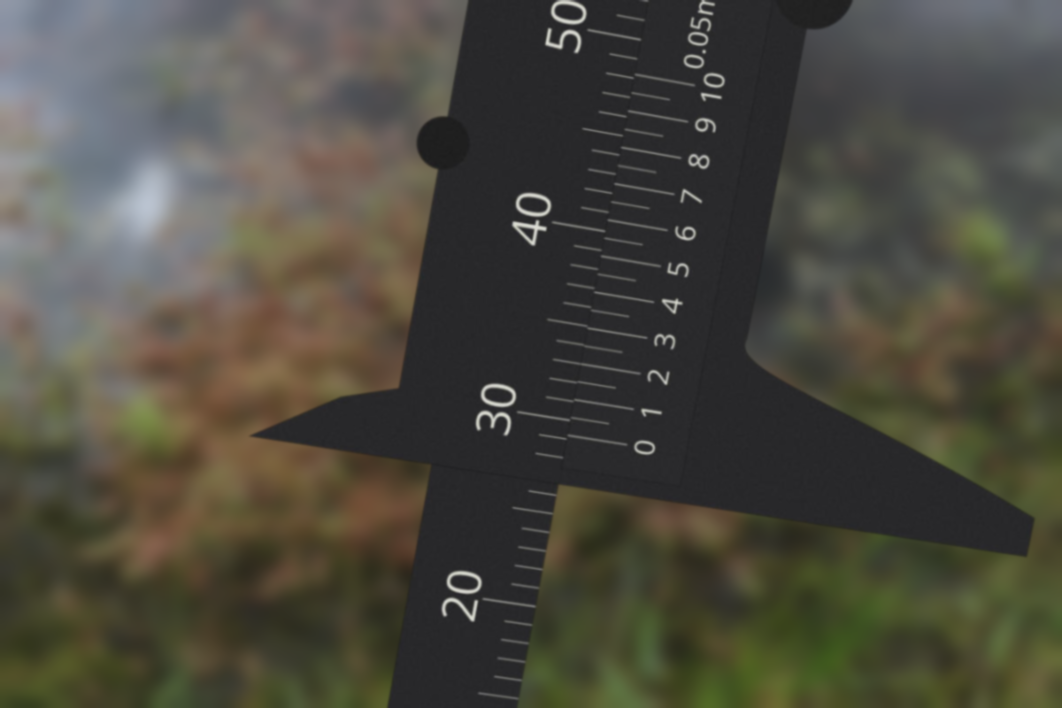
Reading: 29.2,mm
